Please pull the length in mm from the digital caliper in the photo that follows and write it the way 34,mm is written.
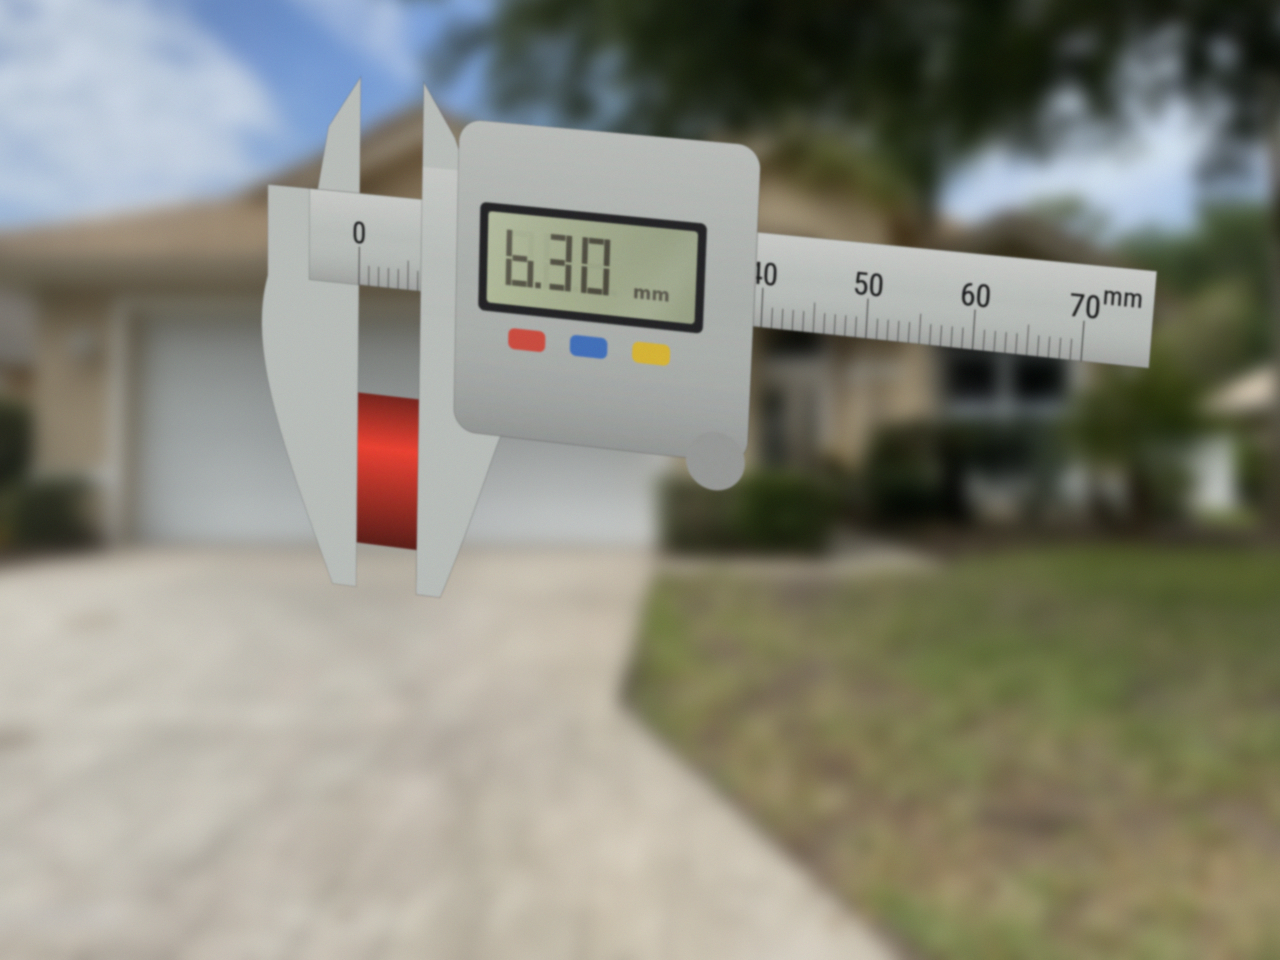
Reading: 6.30,mm
